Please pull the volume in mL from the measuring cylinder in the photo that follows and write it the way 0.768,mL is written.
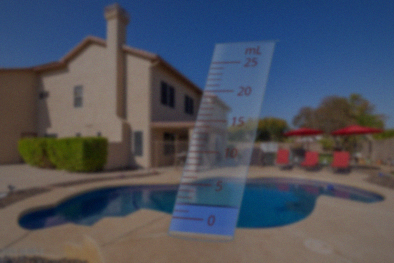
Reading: 2,mL
